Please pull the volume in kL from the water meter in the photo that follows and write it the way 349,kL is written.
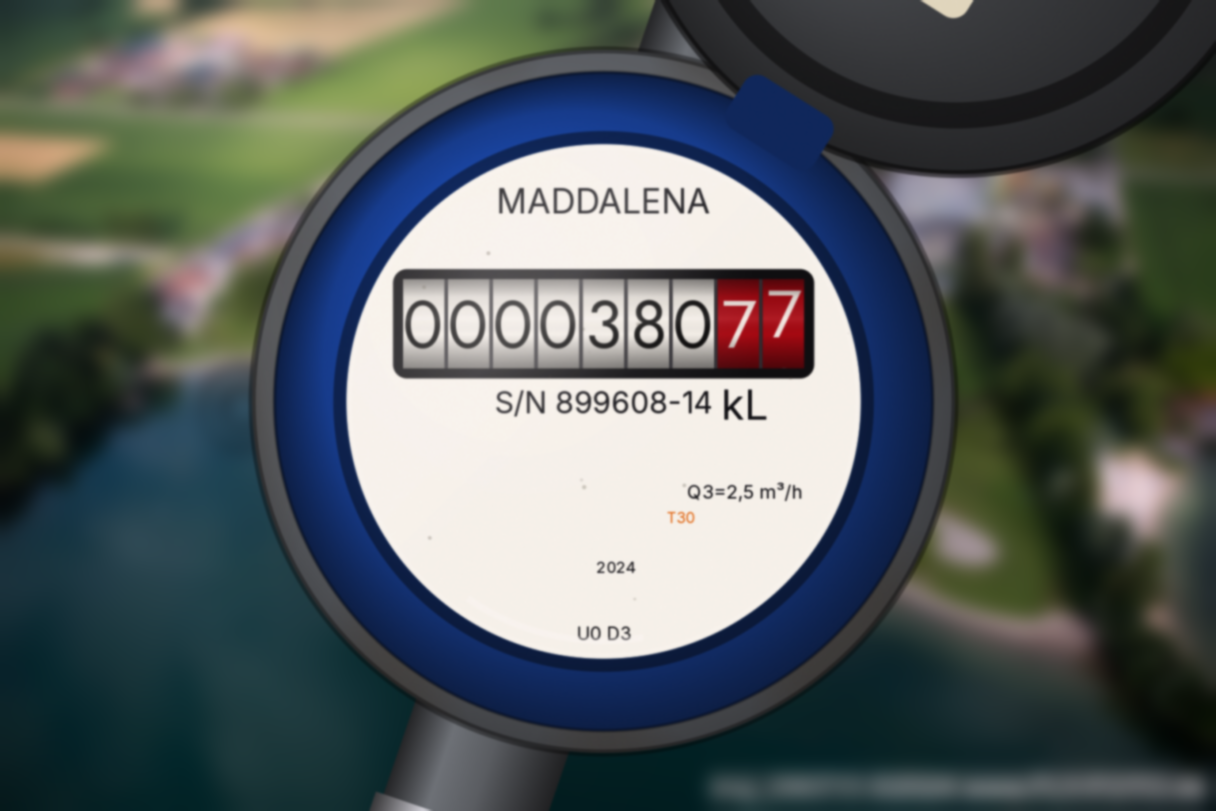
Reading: 380.77,kL
